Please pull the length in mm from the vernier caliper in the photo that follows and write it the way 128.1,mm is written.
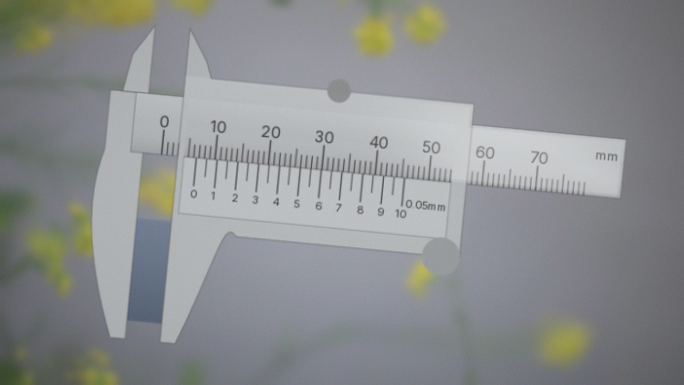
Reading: 6.5,mm
